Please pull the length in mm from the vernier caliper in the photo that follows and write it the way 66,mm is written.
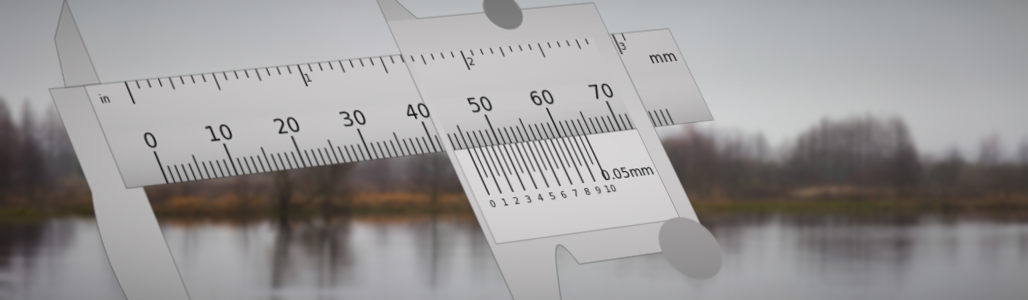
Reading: 45.0,mm
